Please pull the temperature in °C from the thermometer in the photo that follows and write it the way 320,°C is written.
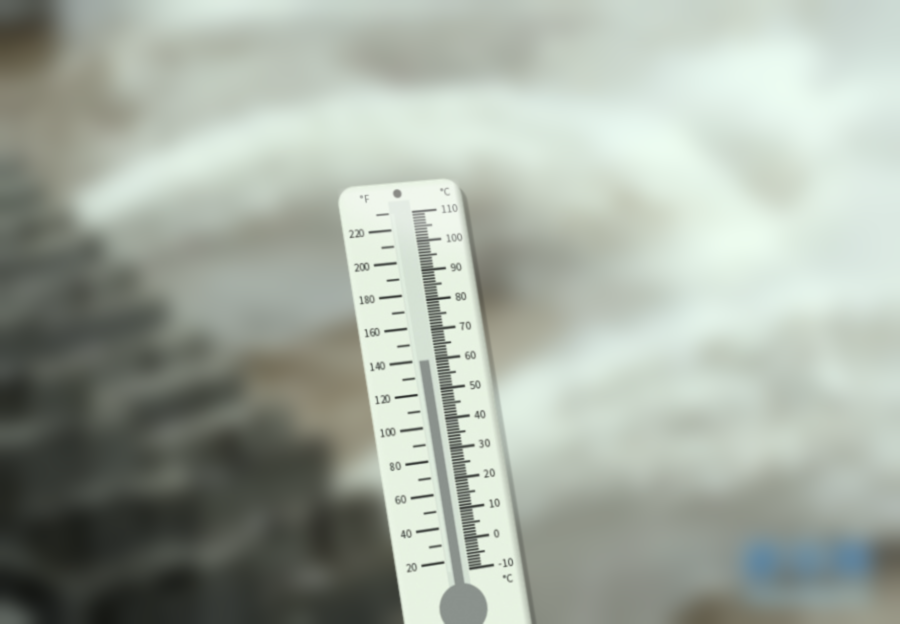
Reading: 60,°C
